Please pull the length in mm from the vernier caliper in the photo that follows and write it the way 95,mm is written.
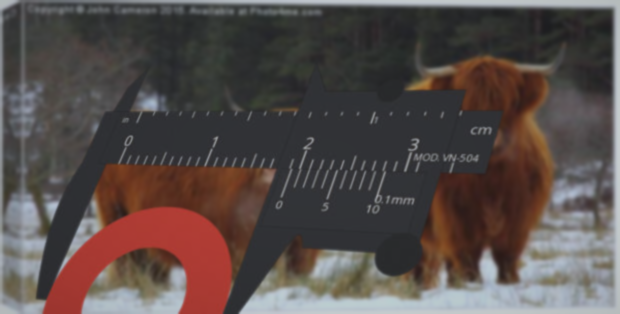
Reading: 19.2,mm
